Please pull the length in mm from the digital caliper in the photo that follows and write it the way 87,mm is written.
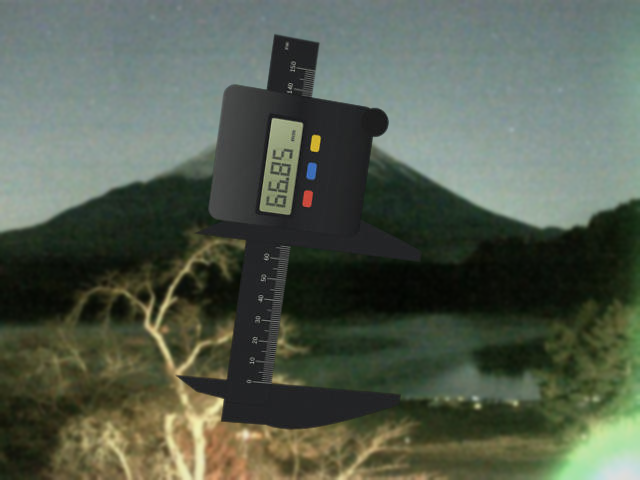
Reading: 66.85,mm
